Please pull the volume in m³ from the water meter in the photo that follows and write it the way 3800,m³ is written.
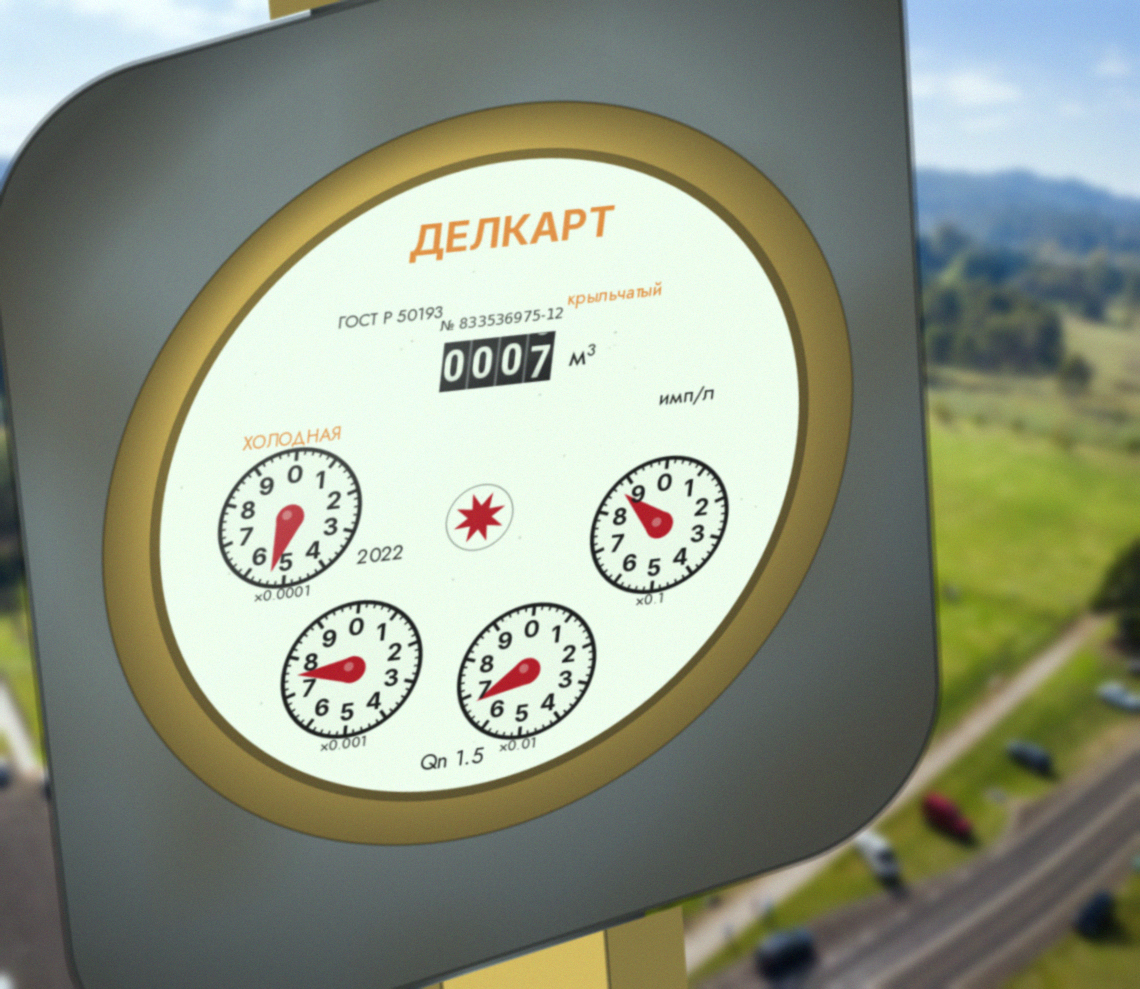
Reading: 6.8675,m³
